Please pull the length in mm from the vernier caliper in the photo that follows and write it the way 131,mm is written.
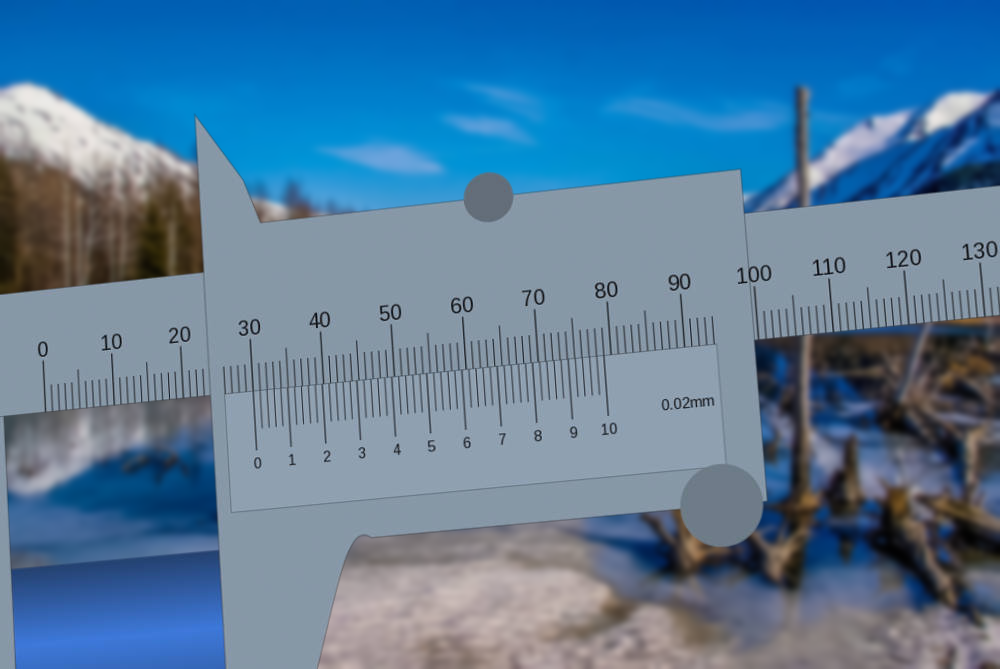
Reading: 30.0,mm
